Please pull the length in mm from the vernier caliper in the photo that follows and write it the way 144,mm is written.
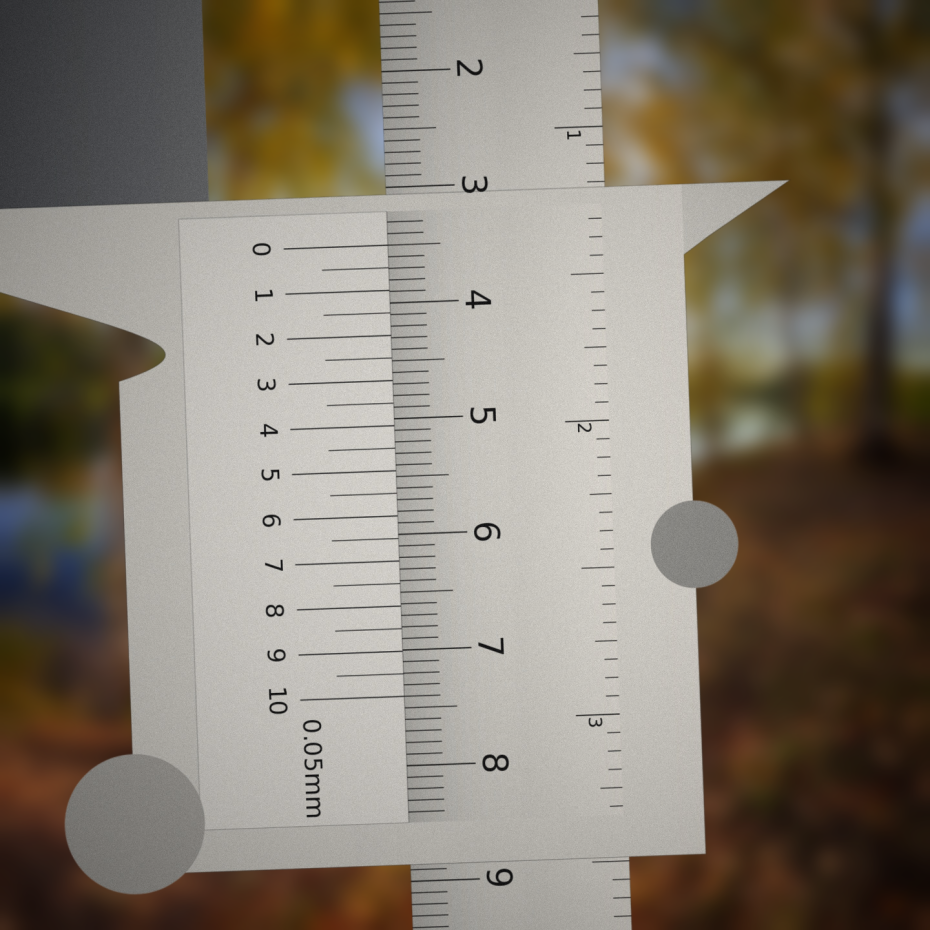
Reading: 35.0,mm
